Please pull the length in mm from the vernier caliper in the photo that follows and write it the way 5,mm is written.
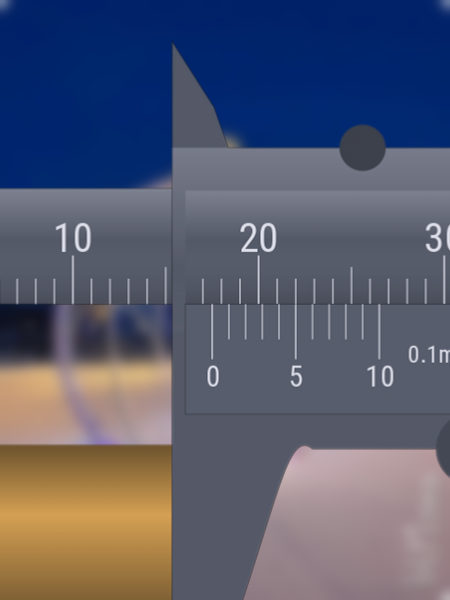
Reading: 17.5,mm
